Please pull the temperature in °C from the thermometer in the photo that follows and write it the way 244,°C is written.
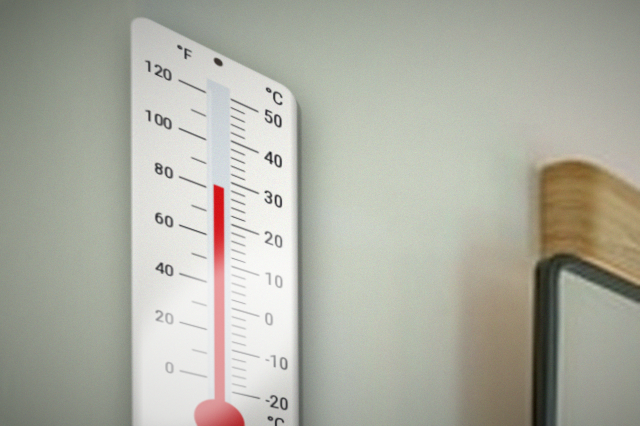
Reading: 28,°C
